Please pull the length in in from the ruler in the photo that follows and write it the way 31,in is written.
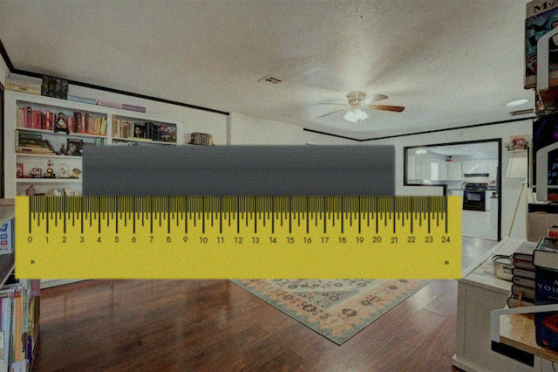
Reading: 18,in
